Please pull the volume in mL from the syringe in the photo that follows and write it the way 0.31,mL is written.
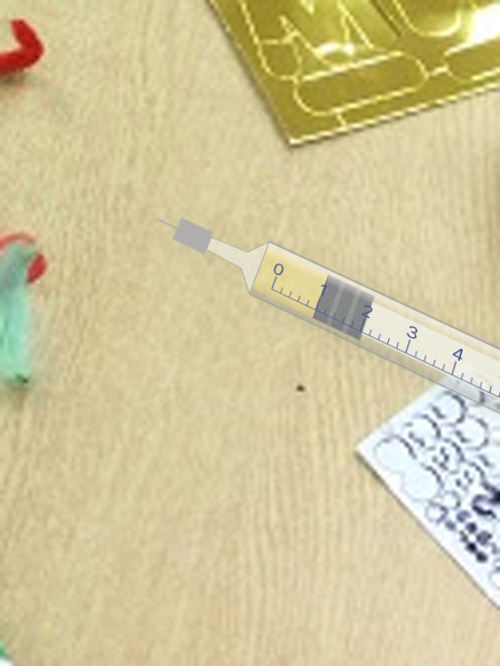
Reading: 1,mL
